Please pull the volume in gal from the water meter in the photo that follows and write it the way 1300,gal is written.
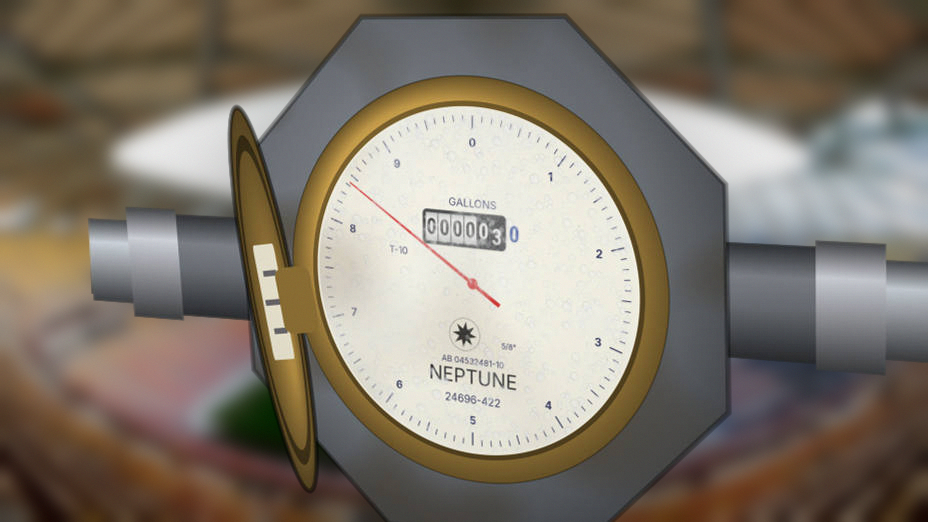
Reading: 28.4,gal
